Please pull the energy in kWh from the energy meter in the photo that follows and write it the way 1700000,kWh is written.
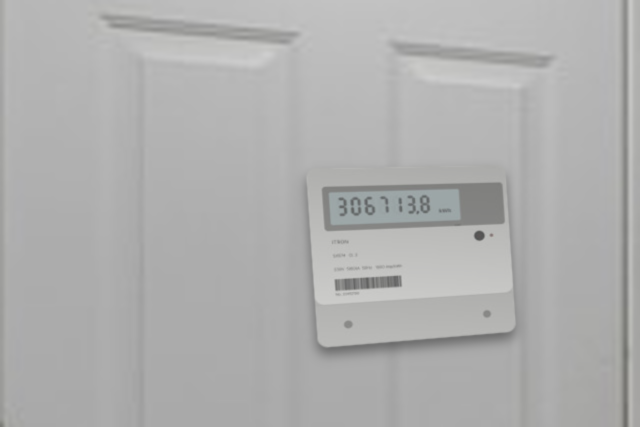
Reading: 306713.8,kWh
